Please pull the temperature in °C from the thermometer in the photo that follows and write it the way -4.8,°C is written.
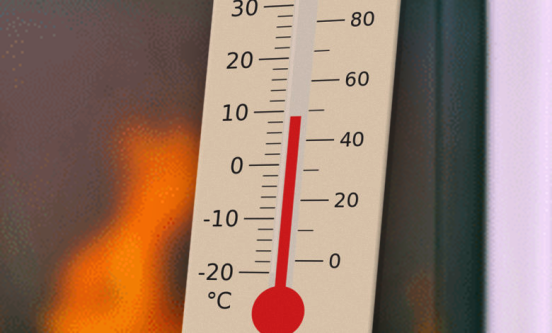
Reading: 9,°C
